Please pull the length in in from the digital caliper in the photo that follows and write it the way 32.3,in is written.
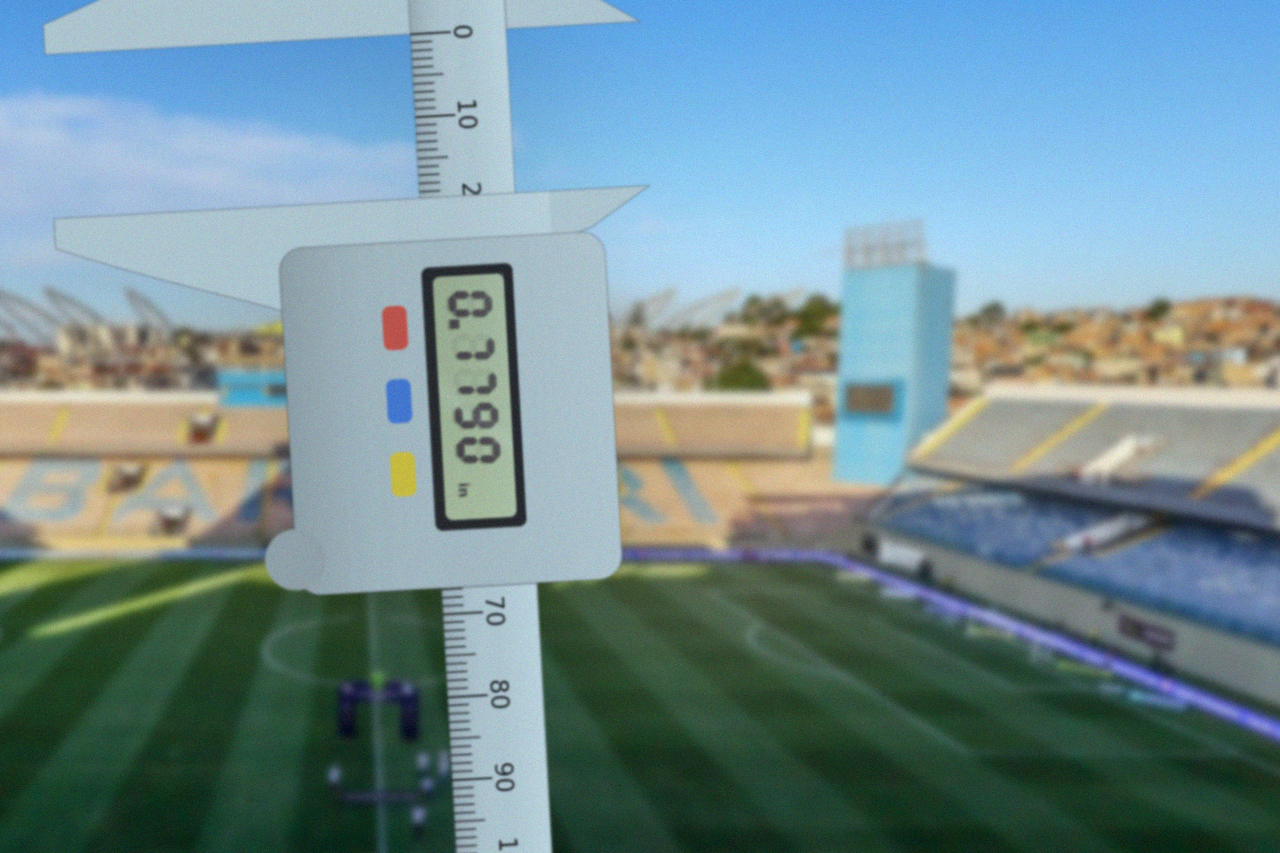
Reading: 0.7790,in
